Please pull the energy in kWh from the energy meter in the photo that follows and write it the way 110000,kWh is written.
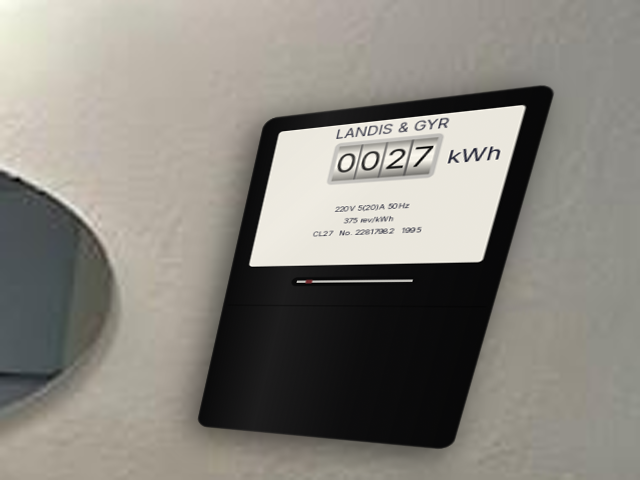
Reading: 27,kWh
